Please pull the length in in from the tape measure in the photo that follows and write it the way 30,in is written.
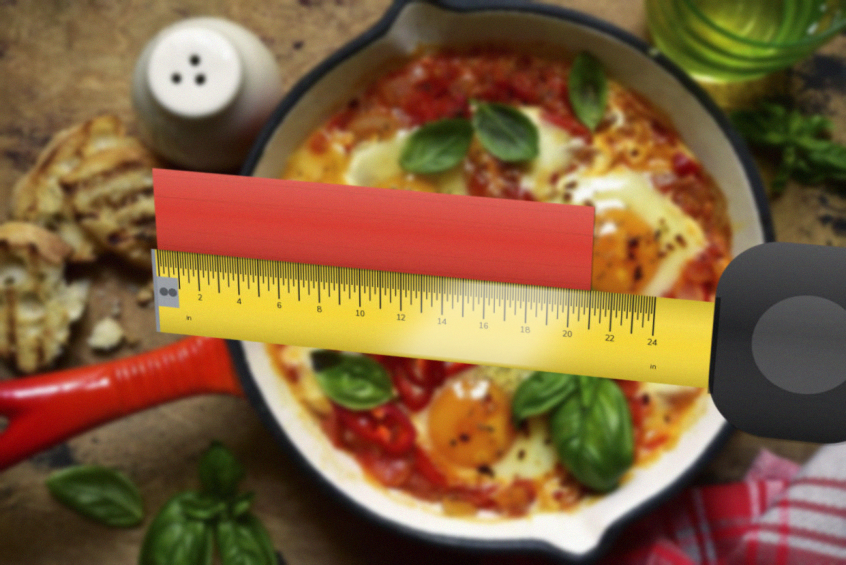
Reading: 21,in
